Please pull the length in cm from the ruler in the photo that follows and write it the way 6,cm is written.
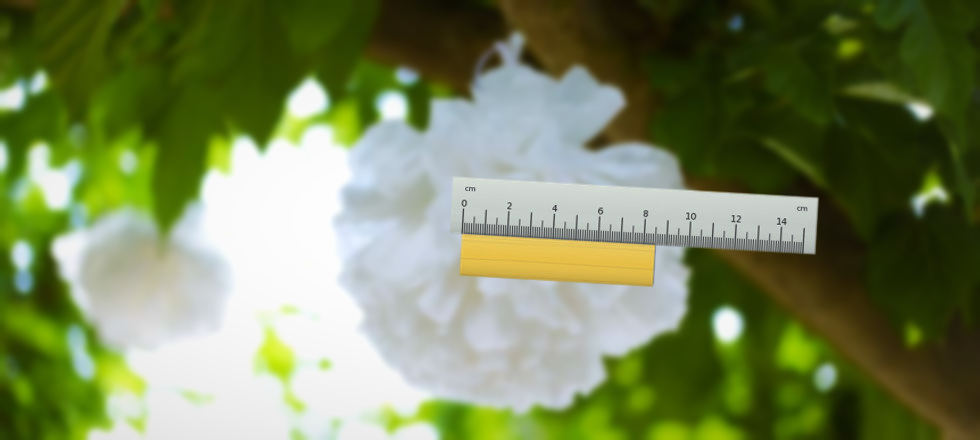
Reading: 8.5,cm
